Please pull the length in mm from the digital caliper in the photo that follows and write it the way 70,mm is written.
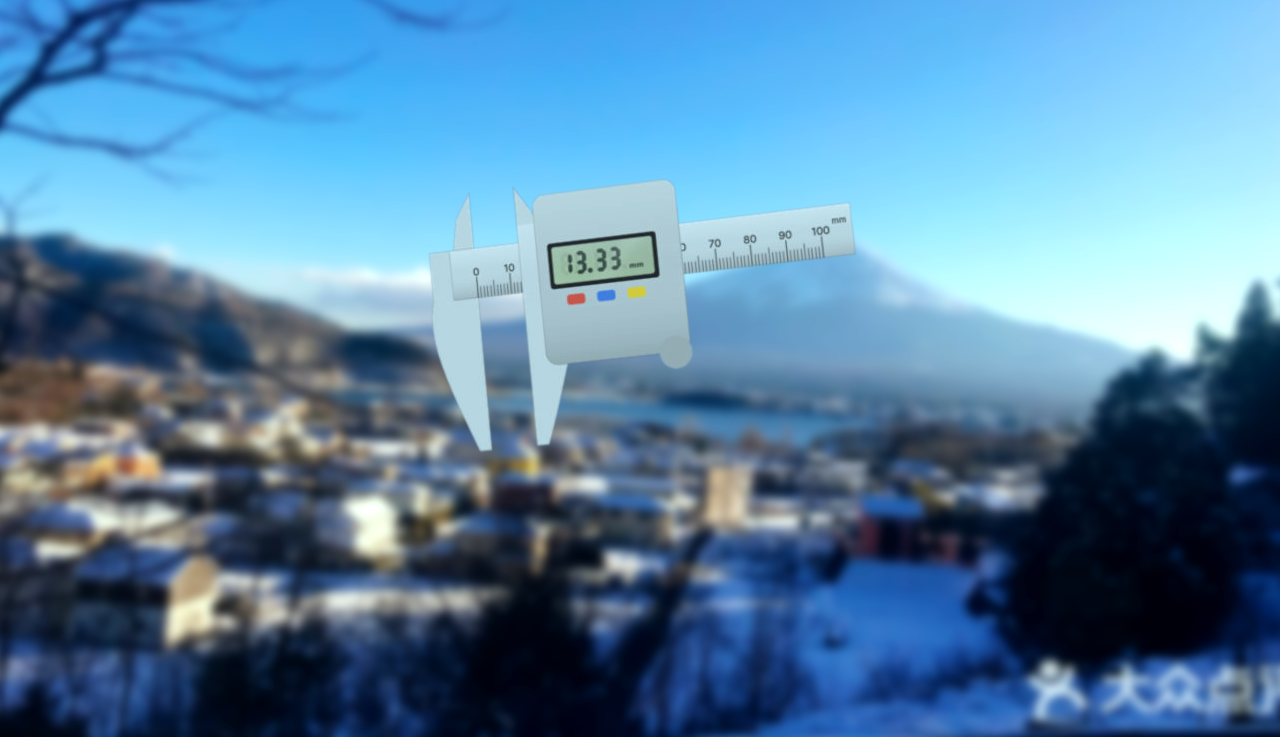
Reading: 13.33,mm
